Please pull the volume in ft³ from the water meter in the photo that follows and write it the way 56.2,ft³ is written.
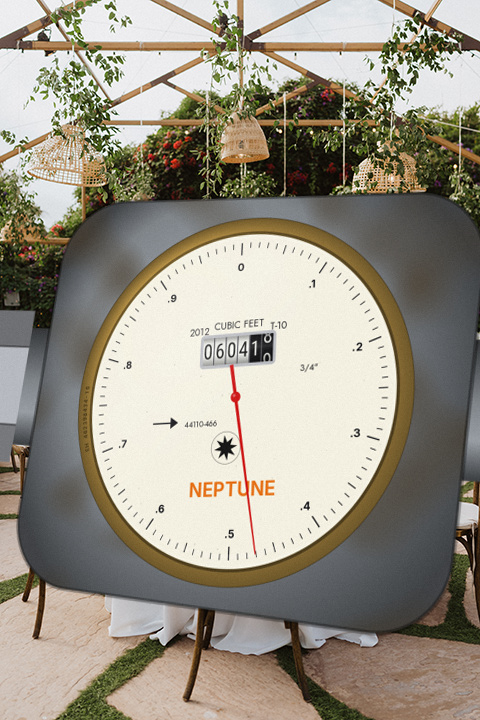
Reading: 60418.47,ft³
